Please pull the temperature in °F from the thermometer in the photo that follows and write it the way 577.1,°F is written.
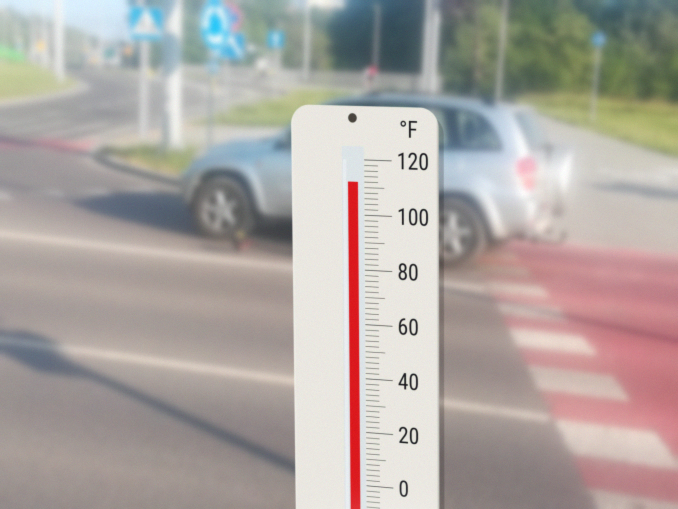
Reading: 112,°F
